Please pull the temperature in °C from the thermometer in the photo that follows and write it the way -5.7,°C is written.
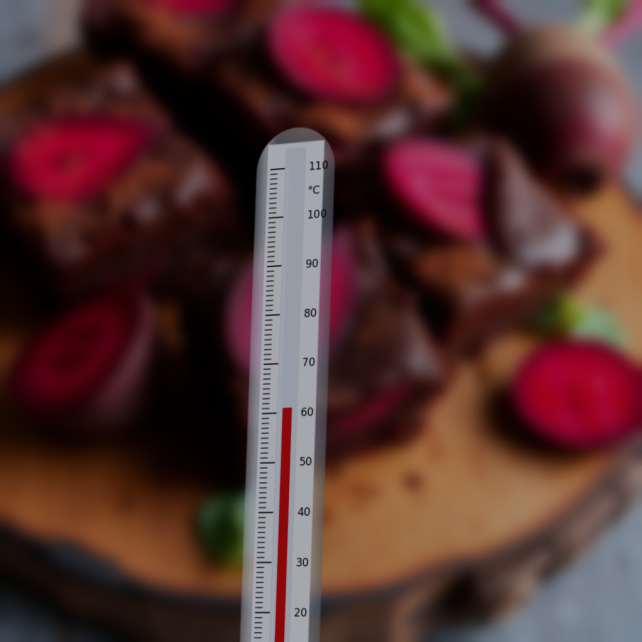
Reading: 61,°C
